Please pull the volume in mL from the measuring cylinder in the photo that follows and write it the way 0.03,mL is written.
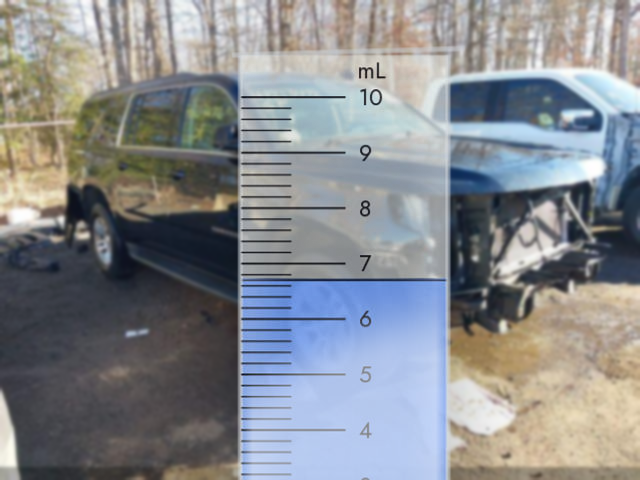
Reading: 6.7,mL
